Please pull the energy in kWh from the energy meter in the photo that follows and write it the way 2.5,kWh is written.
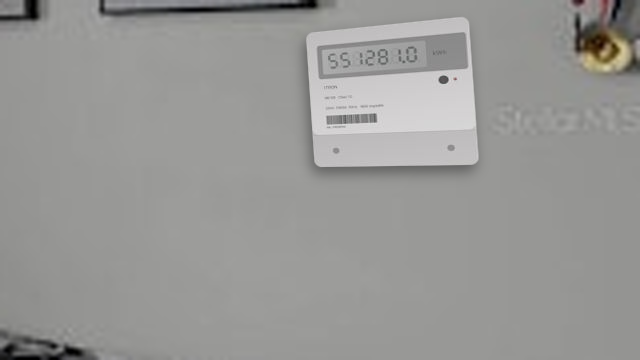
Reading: 551281.0,kWh
